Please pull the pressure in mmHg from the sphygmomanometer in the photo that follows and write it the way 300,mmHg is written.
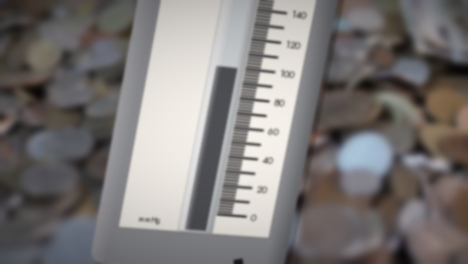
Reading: 100,mmHg
